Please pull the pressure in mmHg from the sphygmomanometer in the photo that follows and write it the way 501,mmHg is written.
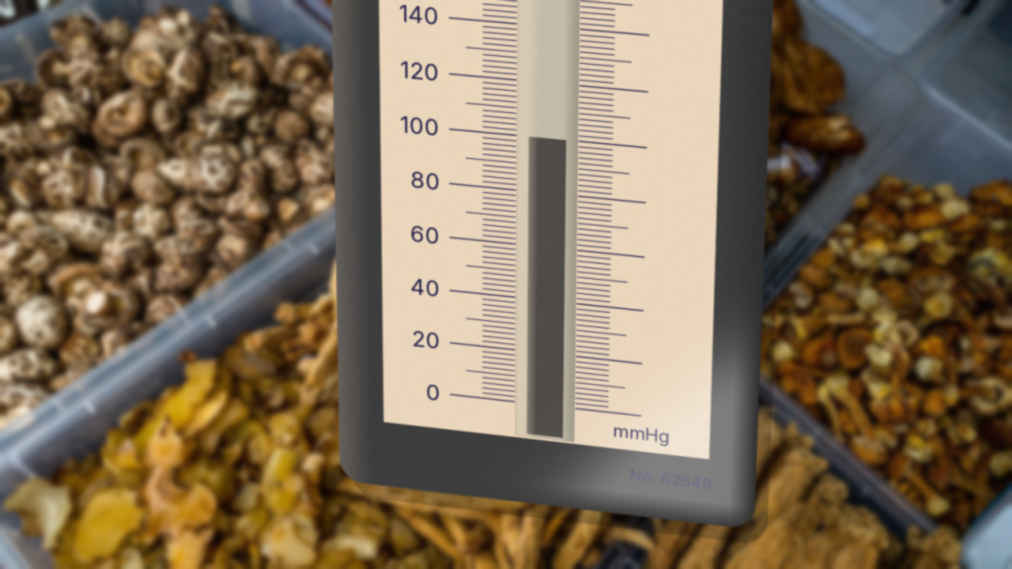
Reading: 100,mmHg
